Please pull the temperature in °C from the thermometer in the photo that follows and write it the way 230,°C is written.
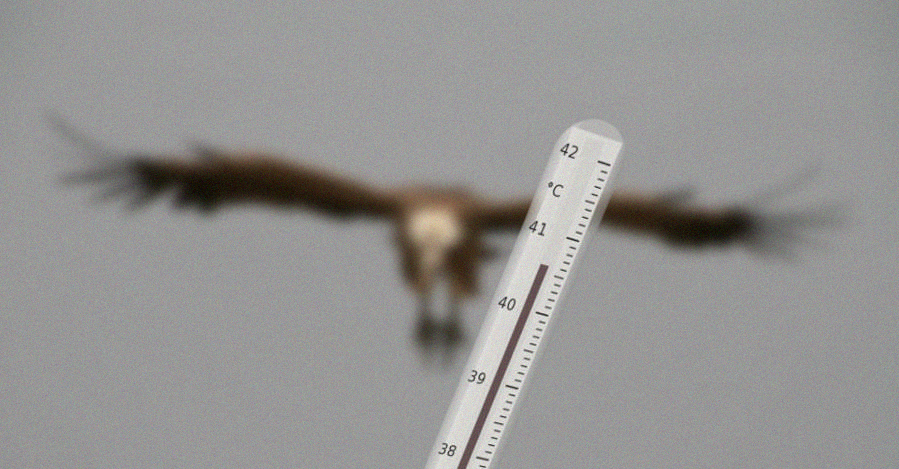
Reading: 40.6,°C
